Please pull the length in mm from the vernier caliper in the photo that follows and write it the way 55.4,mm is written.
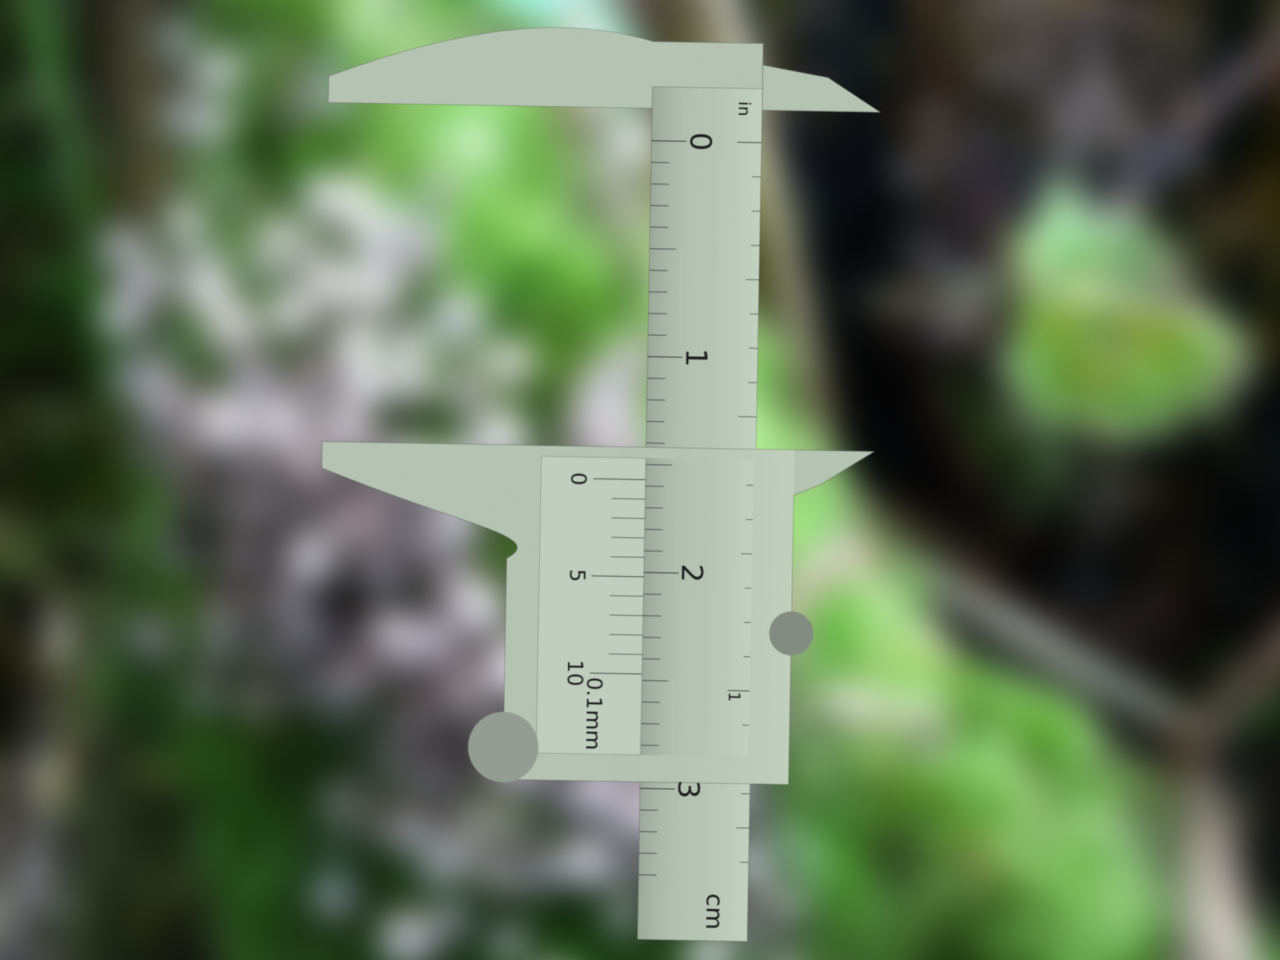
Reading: 15.7,mm
